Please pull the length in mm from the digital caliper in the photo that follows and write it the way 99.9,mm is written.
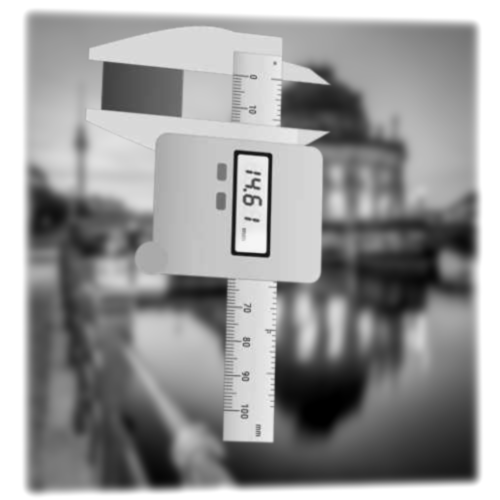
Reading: 14.61,mm
